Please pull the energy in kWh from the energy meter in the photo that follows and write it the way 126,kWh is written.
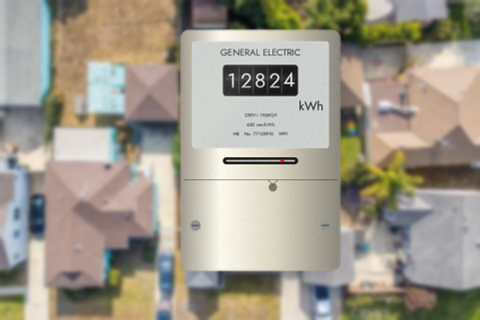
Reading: 12824,kWh
